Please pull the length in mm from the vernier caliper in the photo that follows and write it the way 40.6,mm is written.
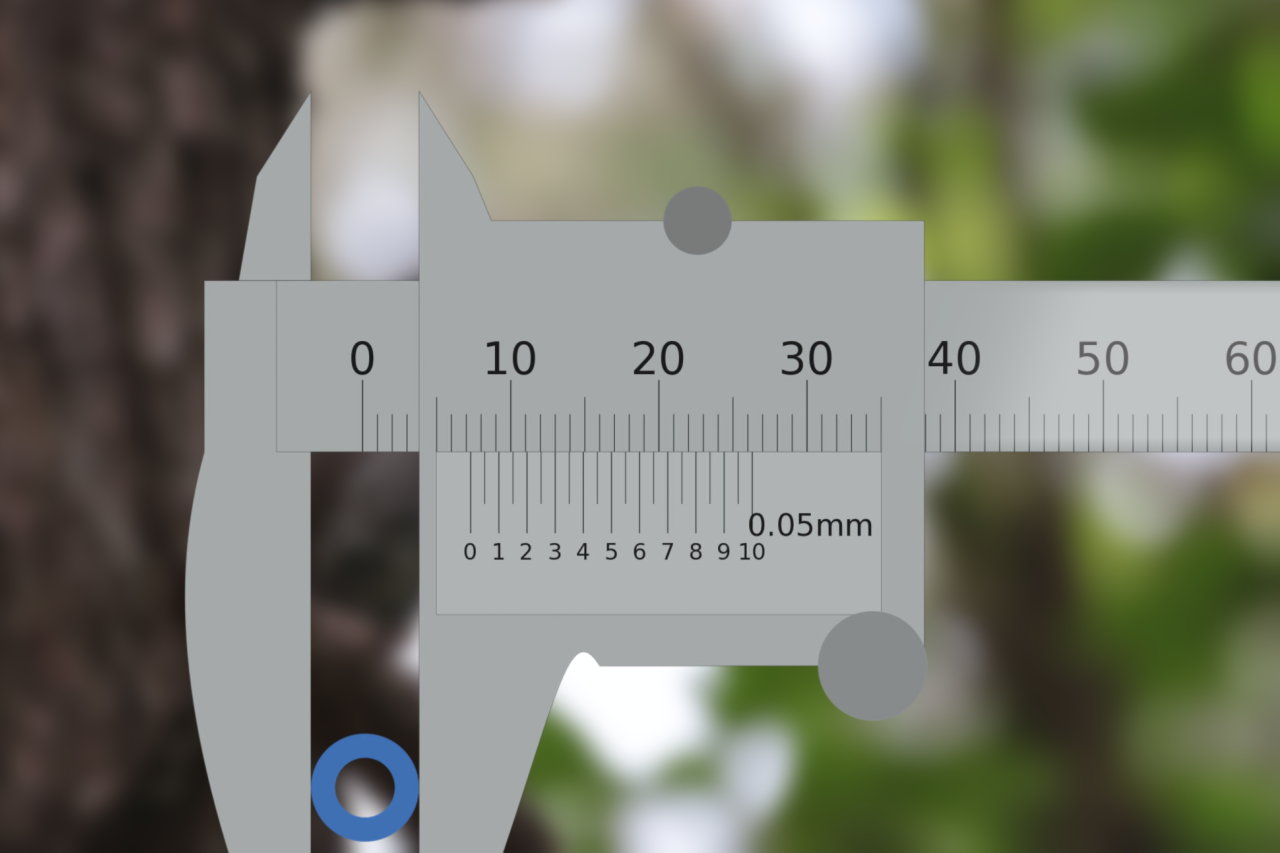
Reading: 7.3,mm
